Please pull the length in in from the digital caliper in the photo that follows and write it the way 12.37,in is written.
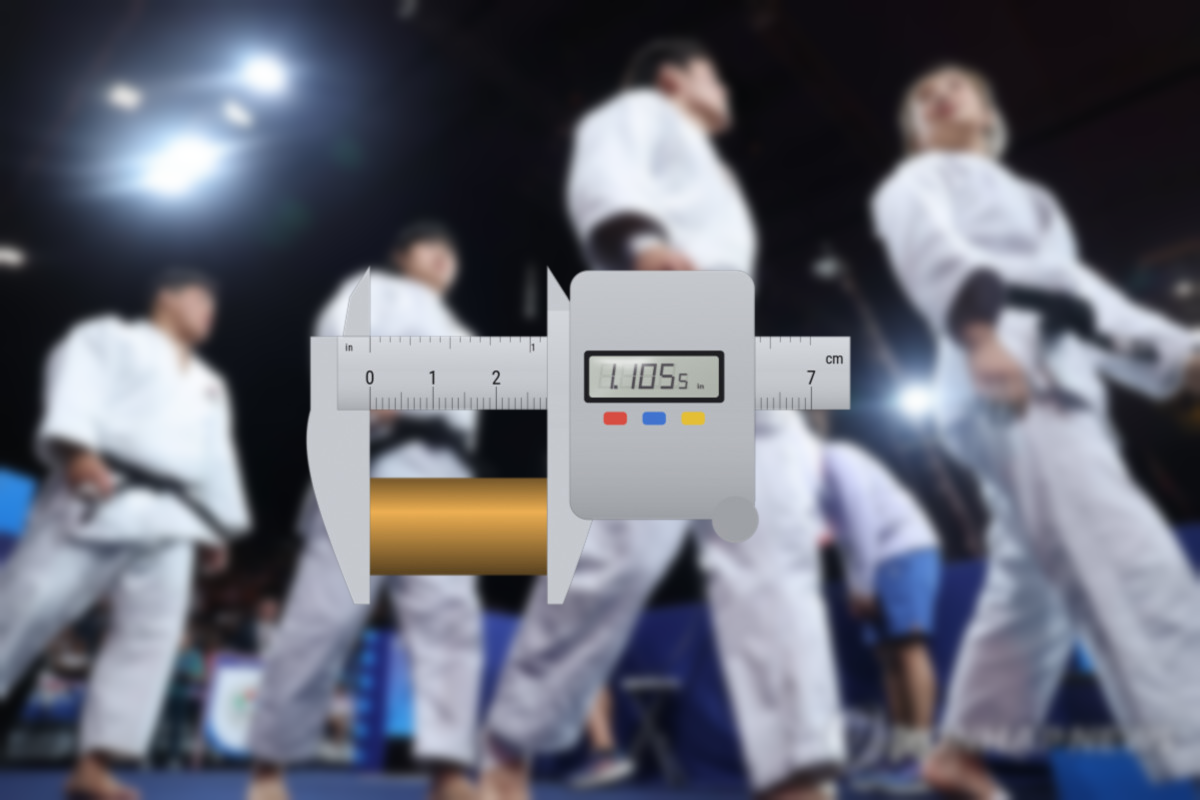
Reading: 1.1055,in
